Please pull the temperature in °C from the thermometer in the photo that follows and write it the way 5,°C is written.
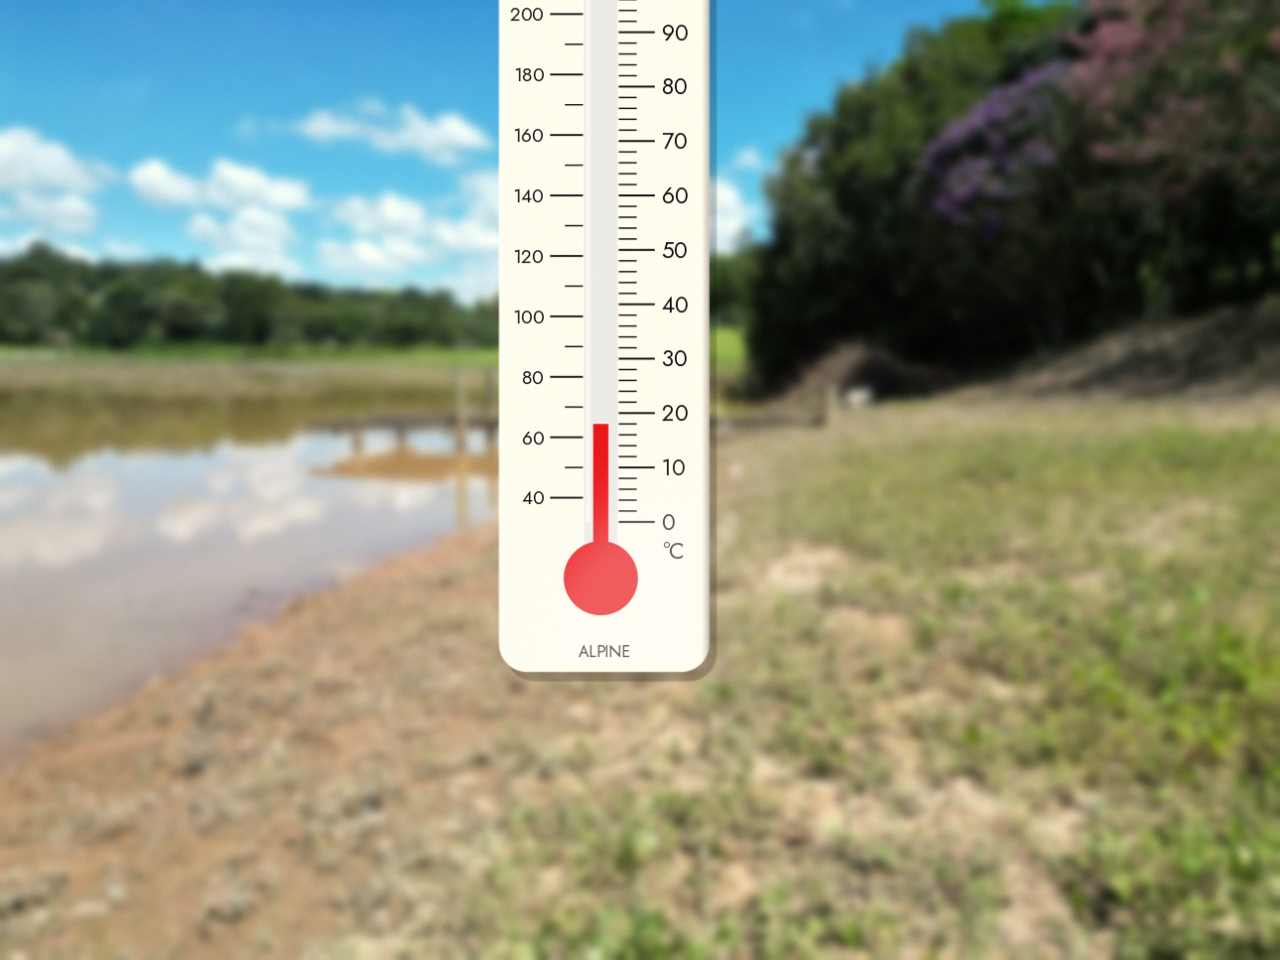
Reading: 18,°C
